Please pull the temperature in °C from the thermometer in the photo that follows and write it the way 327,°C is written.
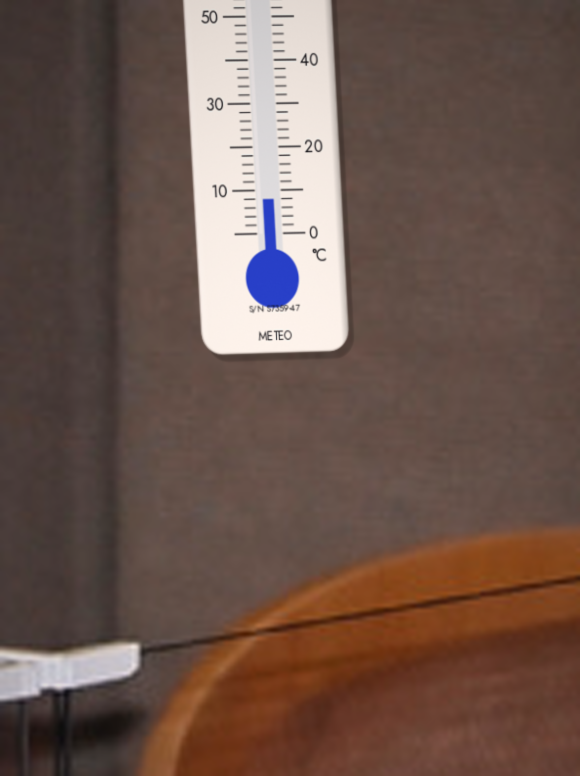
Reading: 8,°C
